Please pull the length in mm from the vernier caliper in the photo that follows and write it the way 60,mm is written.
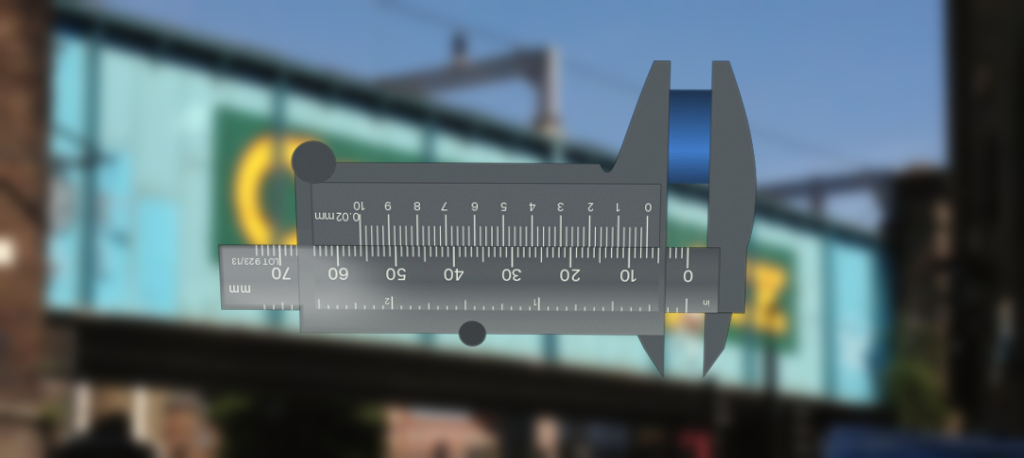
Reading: 7.0,mm
